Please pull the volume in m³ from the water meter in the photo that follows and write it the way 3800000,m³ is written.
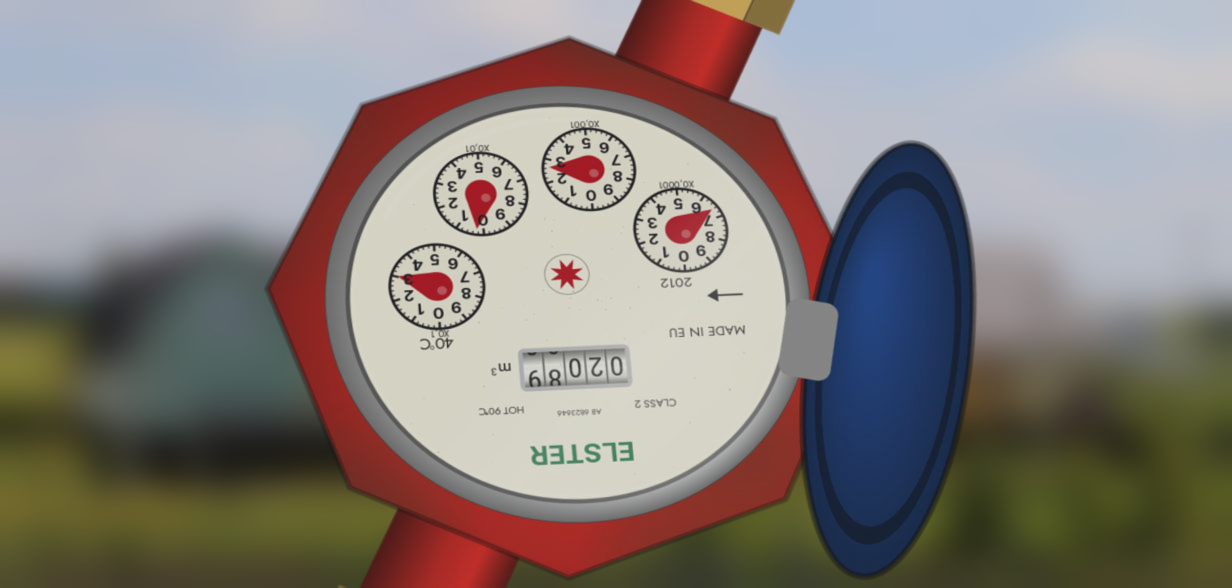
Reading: 2089.3026,m³
